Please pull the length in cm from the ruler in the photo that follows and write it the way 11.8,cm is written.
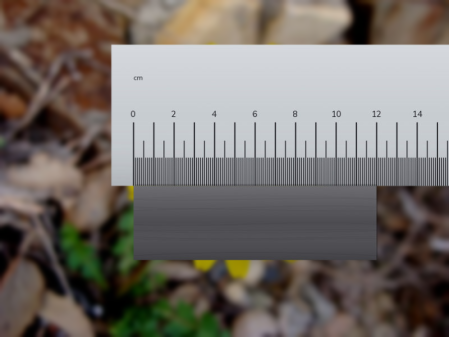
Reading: 12,cm
